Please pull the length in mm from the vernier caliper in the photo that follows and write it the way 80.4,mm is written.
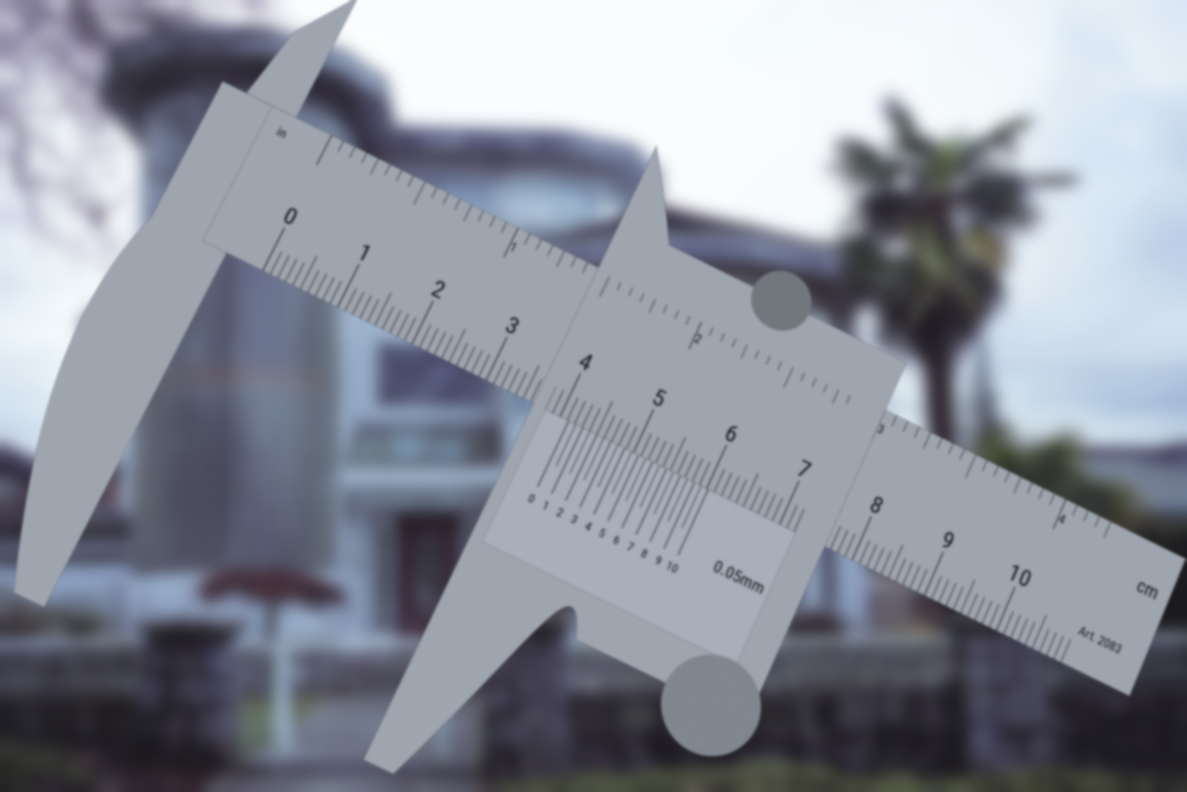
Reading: 41.2,mm
